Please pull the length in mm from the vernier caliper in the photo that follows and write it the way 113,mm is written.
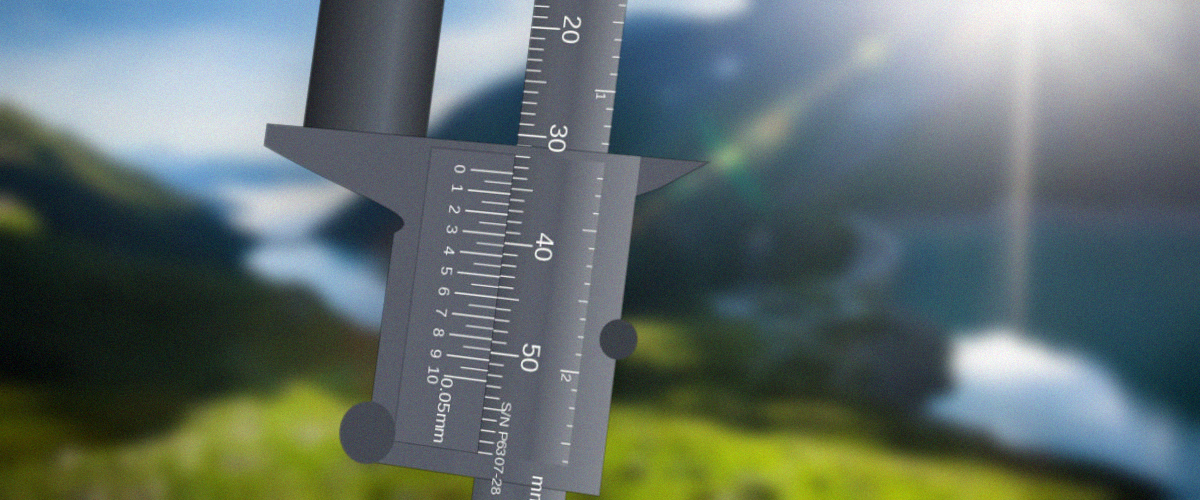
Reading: 33.6,mm
